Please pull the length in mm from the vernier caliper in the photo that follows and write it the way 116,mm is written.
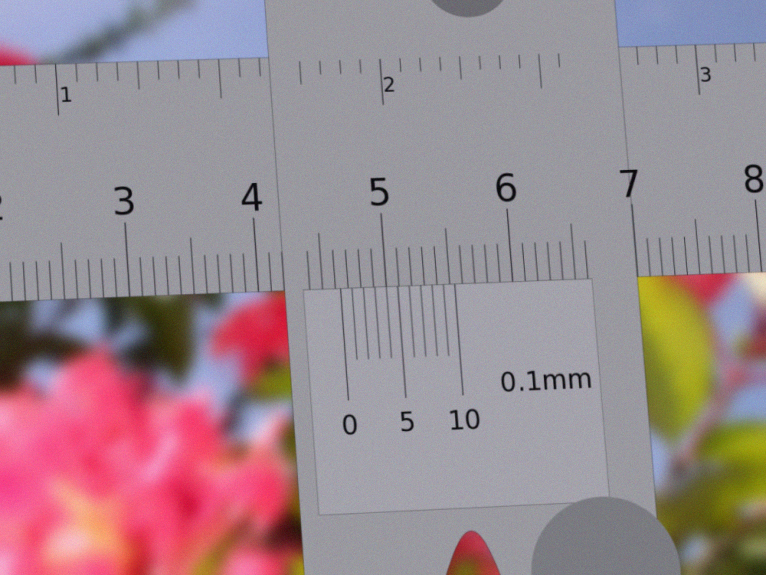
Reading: 46.4,mm
